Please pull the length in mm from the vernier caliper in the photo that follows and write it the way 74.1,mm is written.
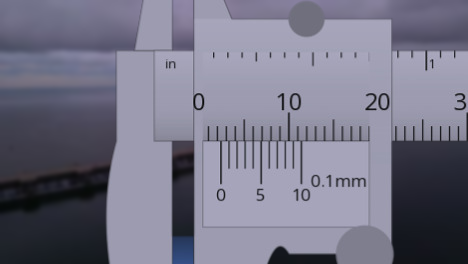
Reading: 2.4,mm
